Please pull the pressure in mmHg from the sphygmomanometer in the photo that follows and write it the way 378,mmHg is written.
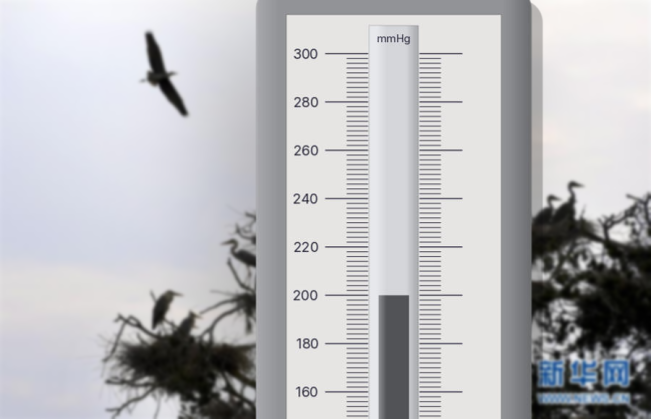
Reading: 200,mmHg
